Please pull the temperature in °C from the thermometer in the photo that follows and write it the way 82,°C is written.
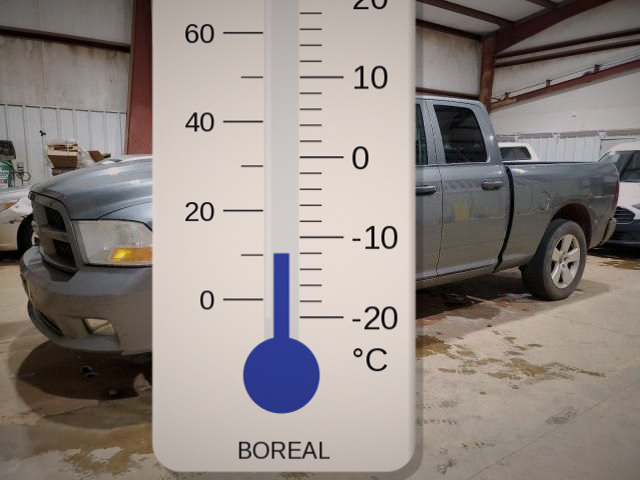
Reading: -12,°C
